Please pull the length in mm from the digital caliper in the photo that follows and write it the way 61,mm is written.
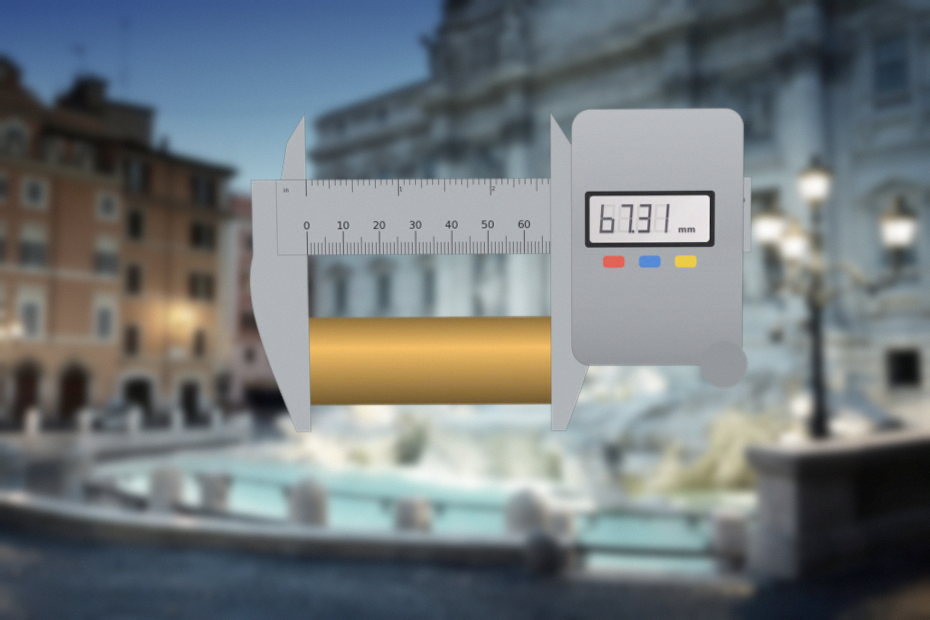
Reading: 67.31,mm
